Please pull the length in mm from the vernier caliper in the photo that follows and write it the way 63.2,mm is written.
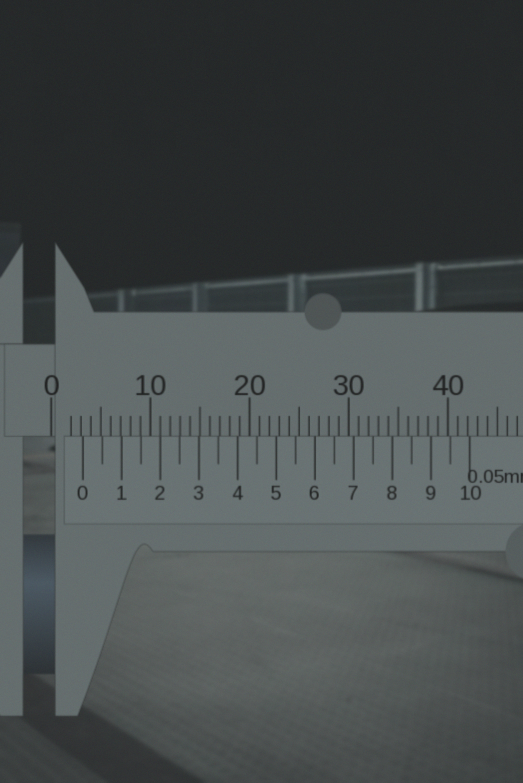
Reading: 3.2,mm
